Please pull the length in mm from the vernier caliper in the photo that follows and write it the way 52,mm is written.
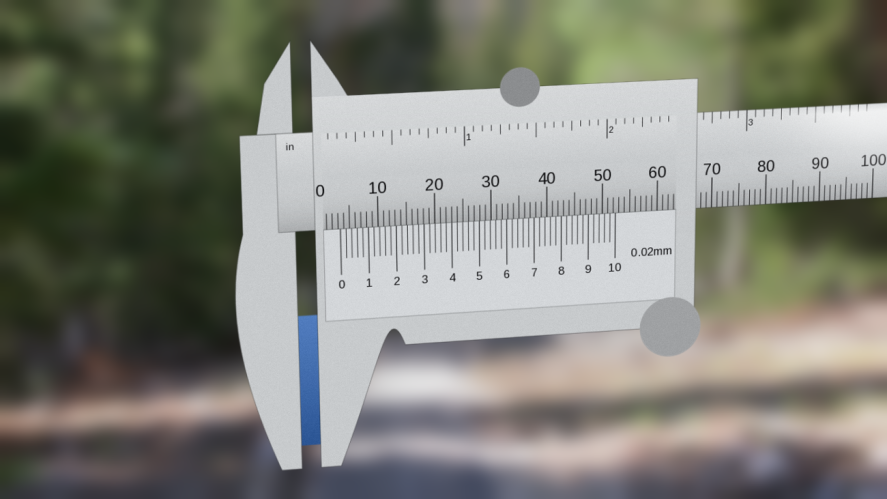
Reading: 3.4,mm
